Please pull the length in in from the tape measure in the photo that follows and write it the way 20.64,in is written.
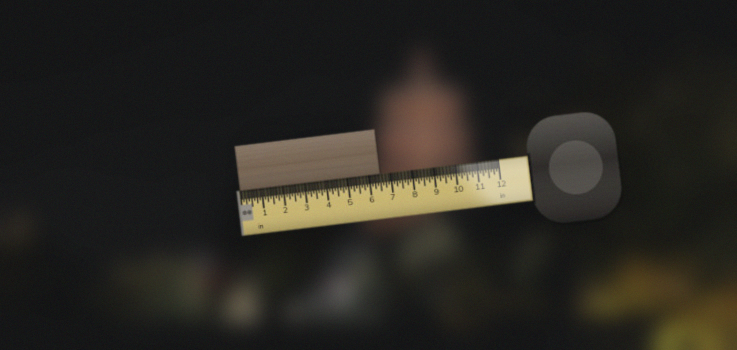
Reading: 6.5,in
